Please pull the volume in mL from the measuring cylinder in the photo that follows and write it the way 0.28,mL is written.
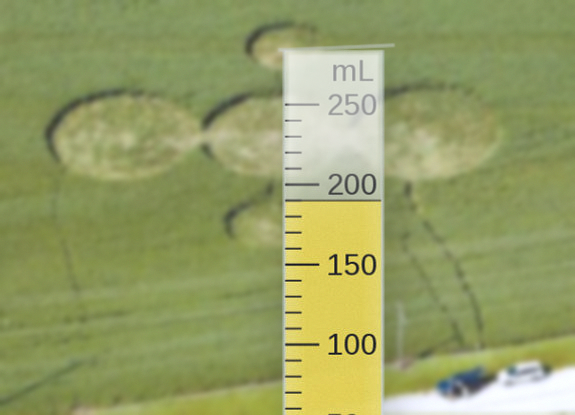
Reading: 190,mL
